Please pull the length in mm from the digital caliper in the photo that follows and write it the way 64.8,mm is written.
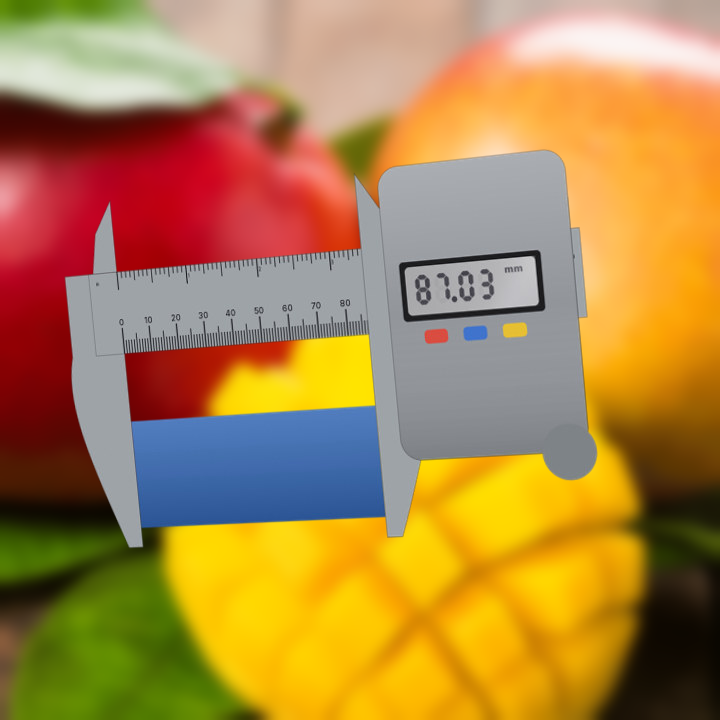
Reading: 87.03,mm
